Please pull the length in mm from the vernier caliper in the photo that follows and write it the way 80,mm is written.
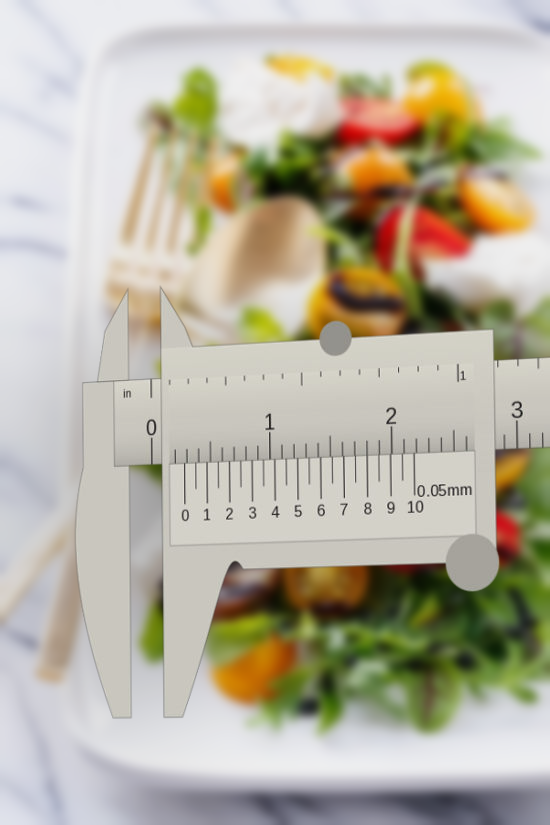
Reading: 2.8,mm
